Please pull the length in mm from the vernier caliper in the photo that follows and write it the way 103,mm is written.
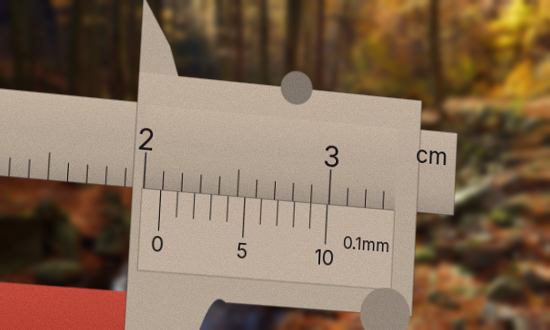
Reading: 20.9,mm
